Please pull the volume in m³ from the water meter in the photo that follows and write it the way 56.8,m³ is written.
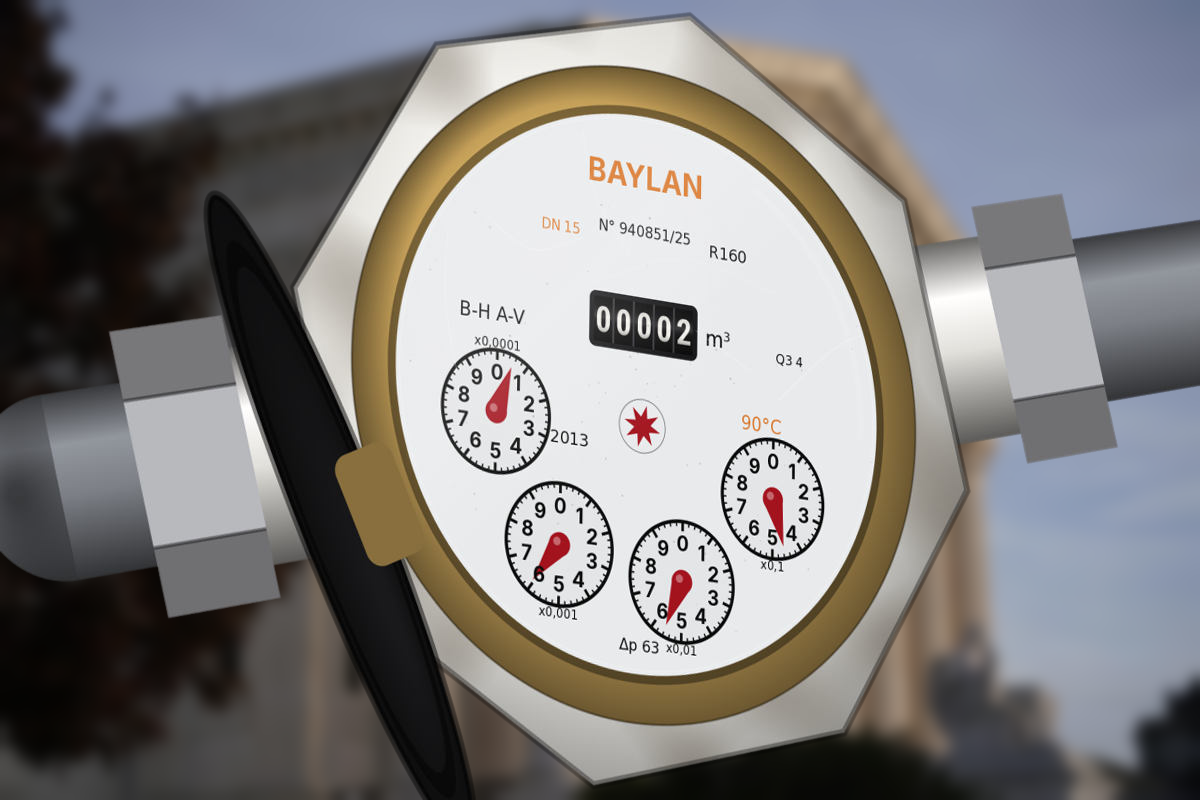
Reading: 2.4560,m³
